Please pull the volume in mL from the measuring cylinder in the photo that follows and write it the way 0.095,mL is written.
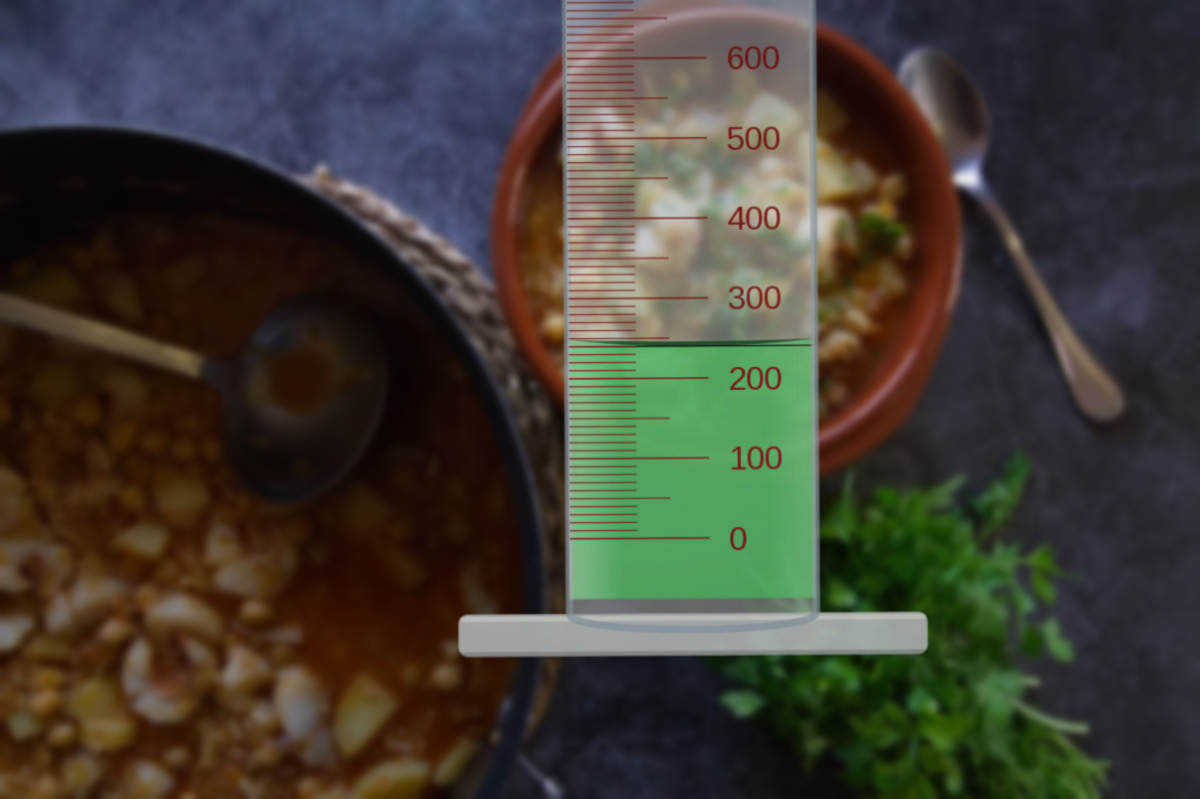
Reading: 240,mL
